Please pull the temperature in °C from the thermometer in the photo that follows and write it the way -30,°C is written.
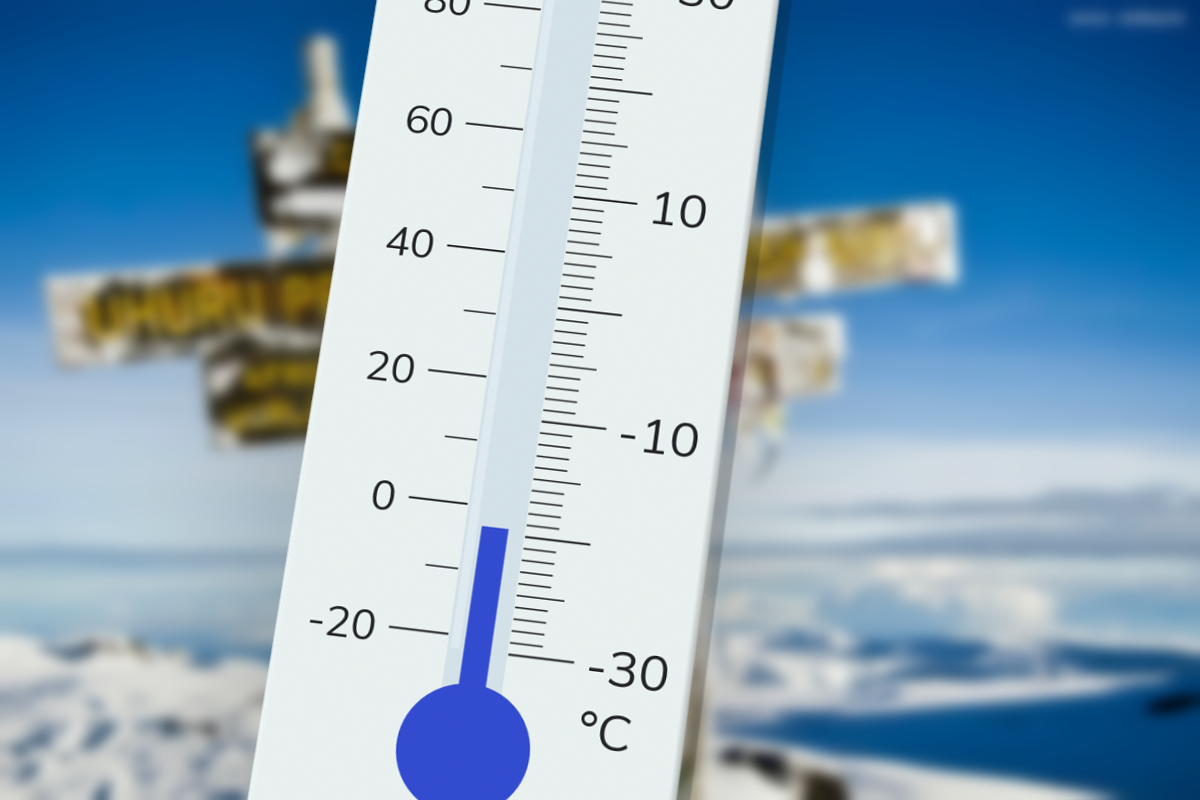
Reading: -19.5,°C
